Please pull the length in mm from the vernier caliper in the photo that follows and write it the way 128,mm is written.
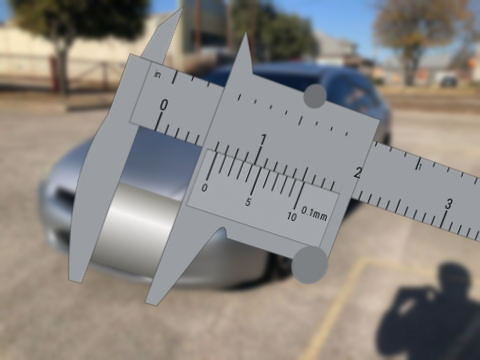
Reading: 6.2,mm
